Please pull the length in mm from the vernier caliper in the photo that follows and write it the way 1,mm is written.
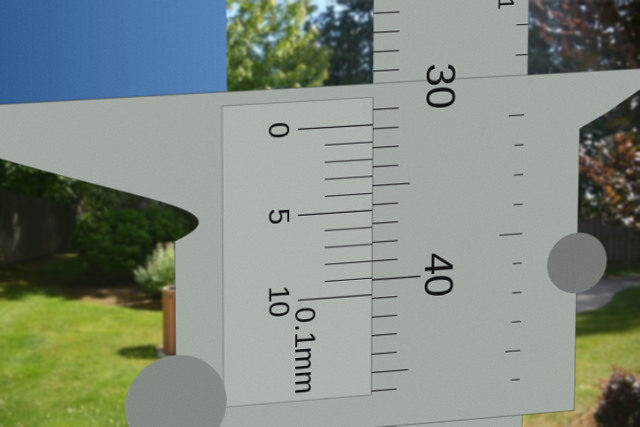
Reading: 31.8,mm
